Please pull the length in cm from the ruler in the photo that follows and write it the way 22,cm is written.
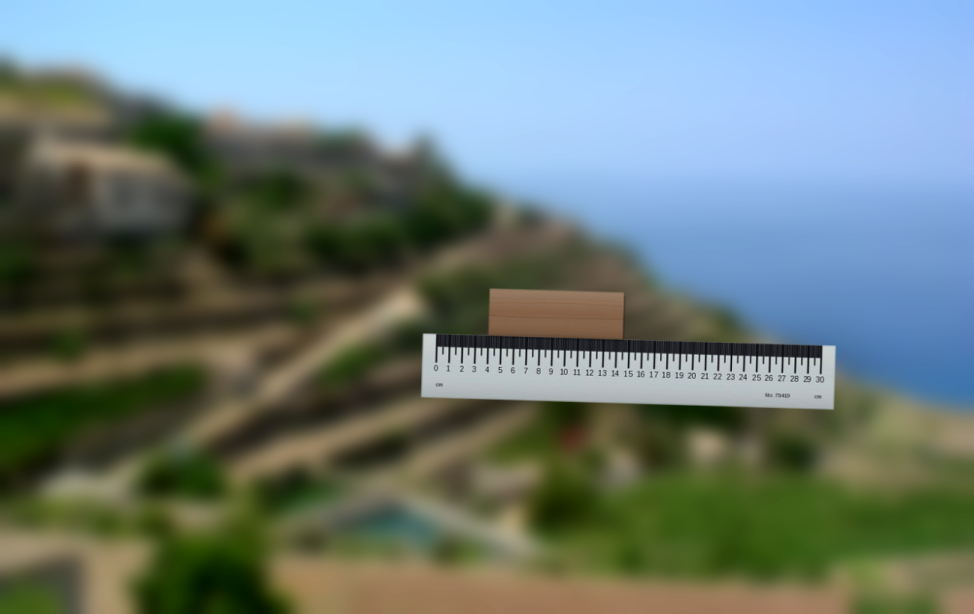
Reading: 10.5,cm
